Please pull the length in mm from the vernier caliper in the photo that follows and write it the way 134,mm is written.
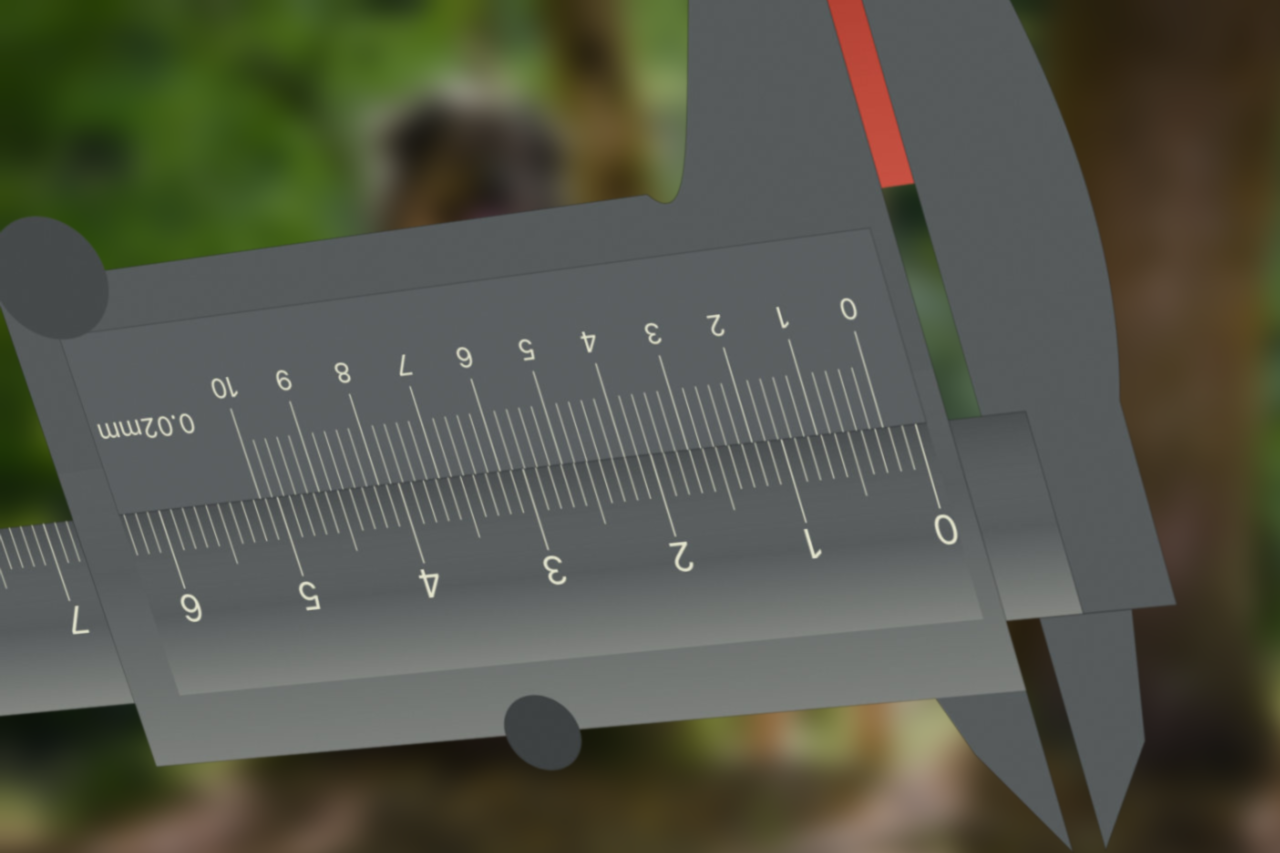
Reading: 2.4,mm
